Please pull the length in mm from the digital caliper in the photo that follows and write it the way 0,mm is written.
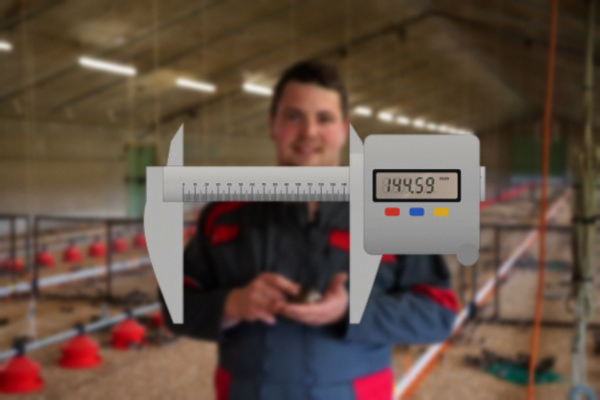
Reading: 144.59,mm
